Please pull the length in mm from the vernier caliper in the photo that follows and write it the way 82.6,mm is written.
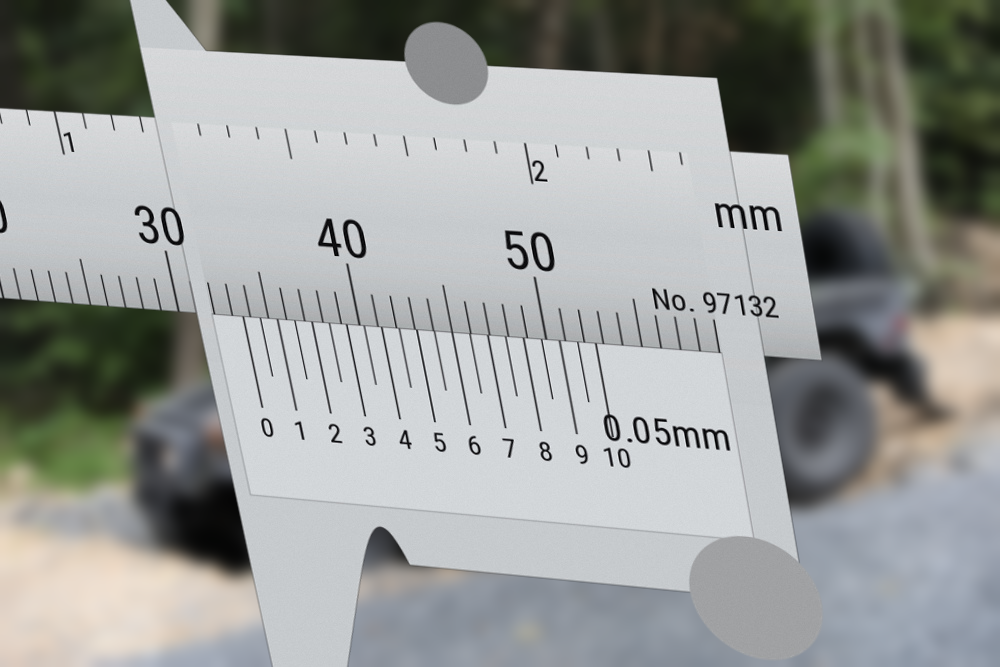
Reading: 33.6,mm
